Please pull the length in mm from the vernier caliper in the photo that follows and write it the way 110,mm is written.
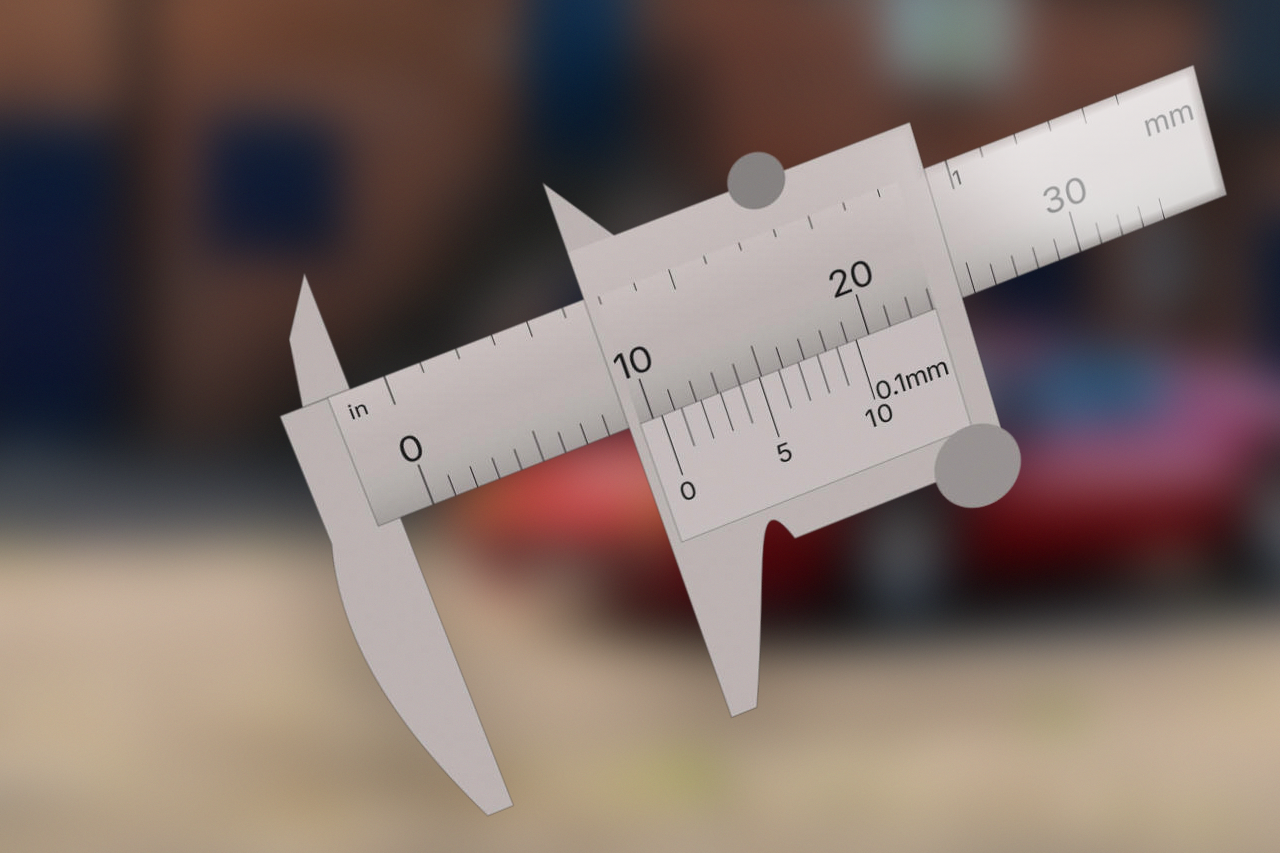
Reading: 10.4,mm
